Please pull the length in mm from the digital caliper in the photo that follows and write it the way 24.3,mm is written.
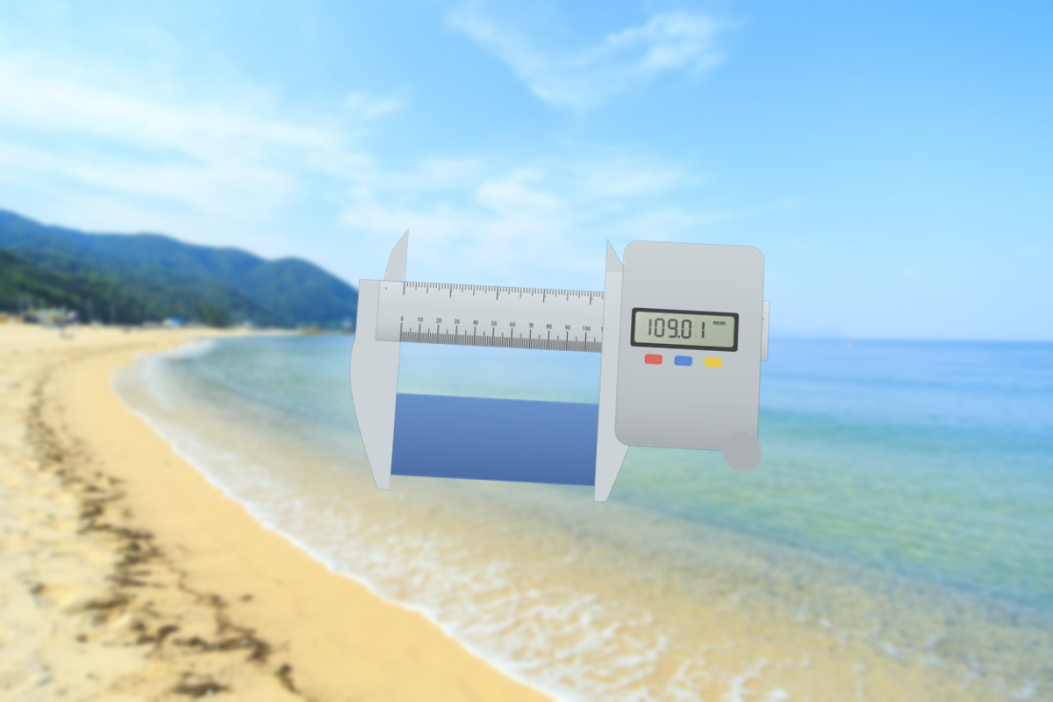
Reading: 109.01,mm
